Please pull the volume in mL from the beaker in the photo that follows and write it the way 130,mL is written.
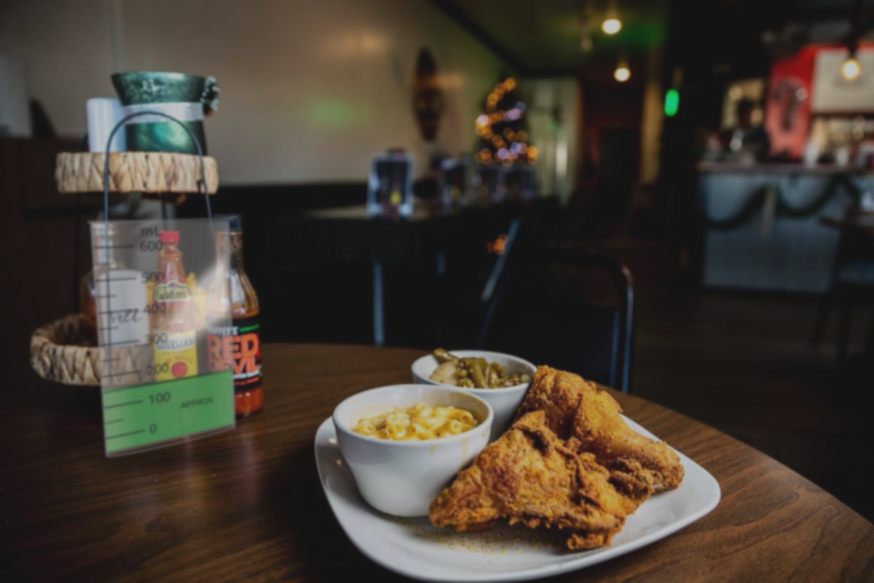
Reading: 150,mL
